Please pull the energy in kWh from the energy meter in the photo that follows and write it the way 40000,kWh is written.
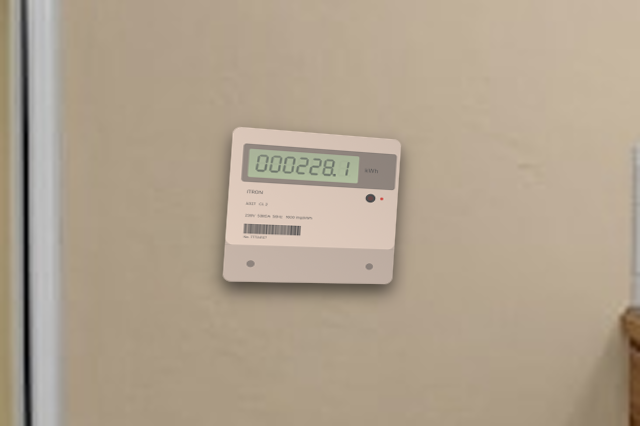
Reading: 228.1,kWh
